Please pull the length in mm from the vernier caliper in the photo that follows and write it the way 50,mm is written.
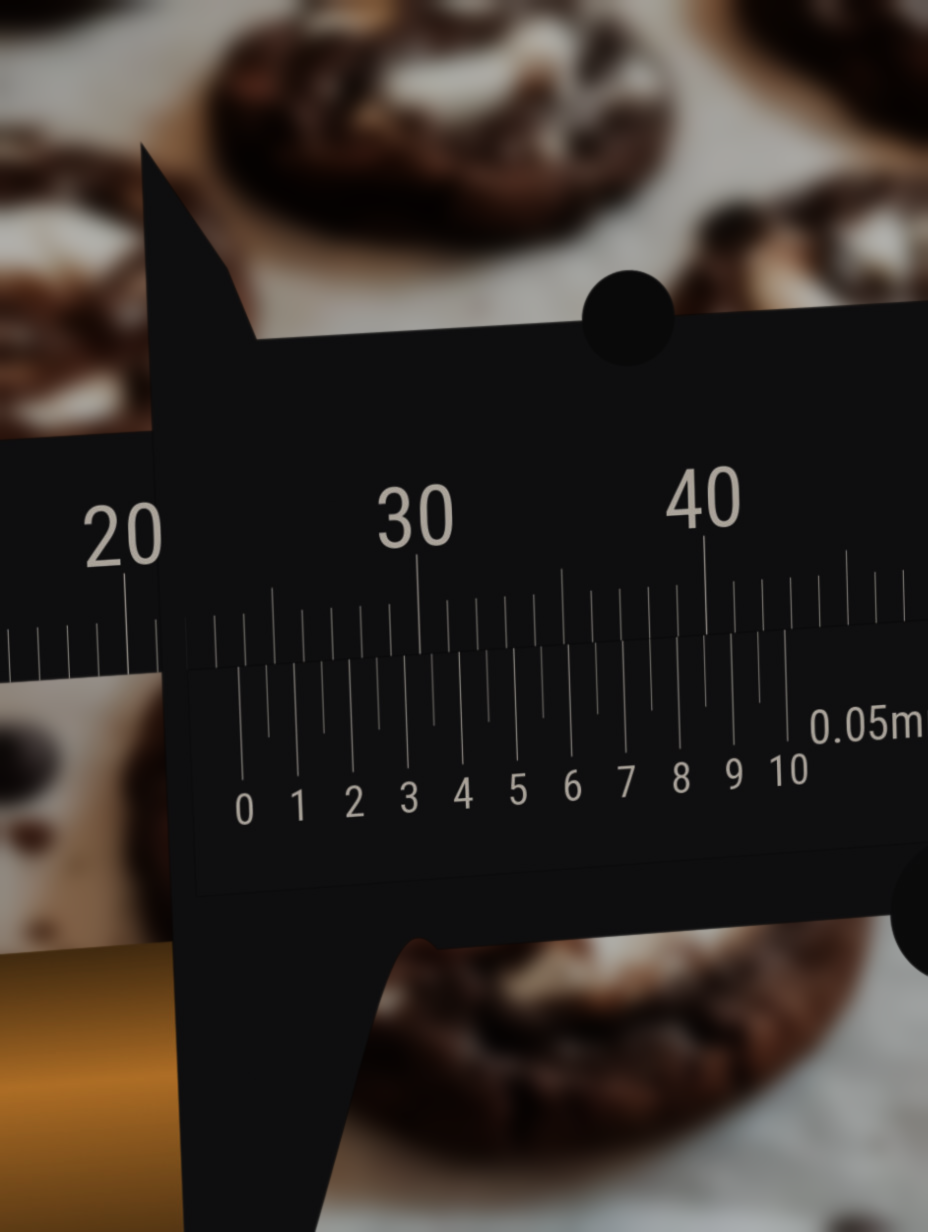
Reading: 23.75,mm
